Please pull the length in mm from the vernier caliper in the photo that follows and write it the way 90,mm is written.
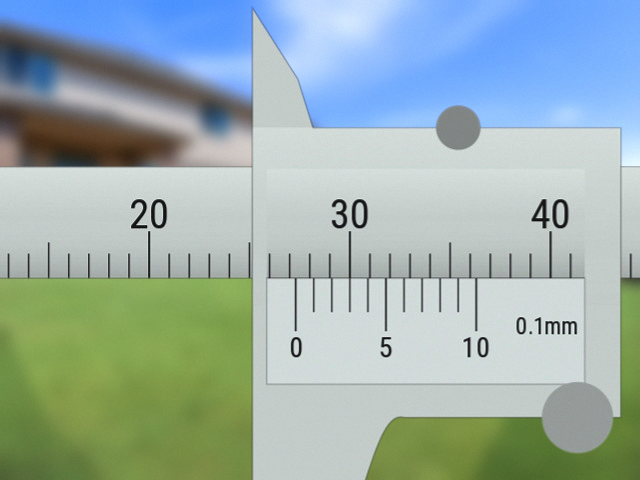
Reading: 27.3,mm
